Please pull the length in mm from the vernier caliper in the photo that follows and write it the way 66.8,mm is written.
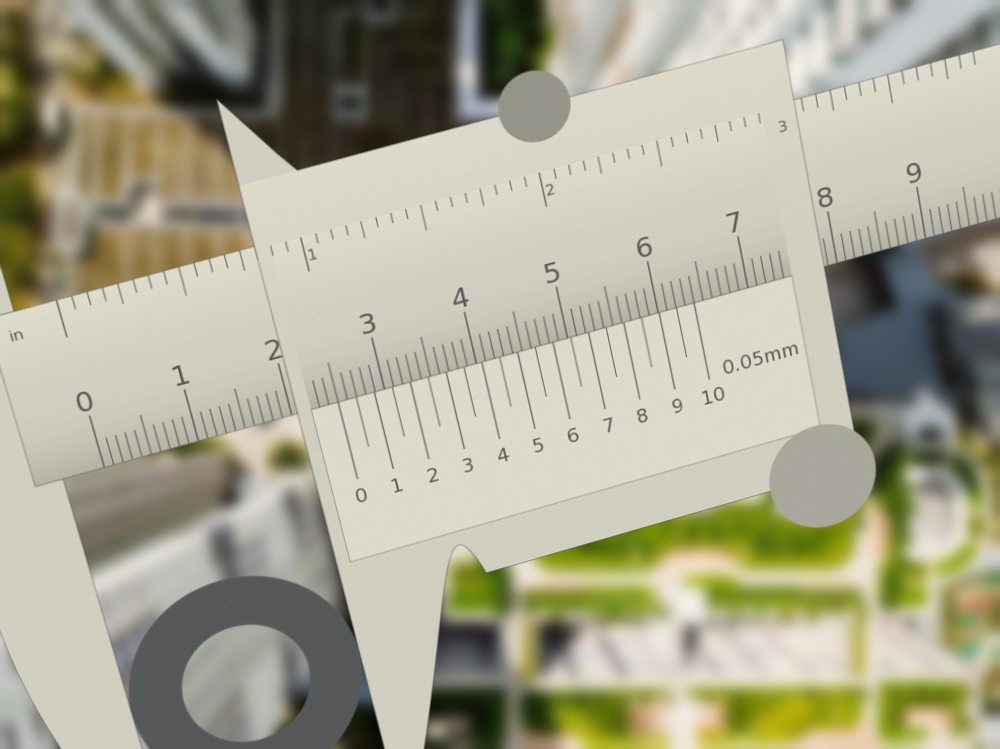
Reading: 25.0,mm
